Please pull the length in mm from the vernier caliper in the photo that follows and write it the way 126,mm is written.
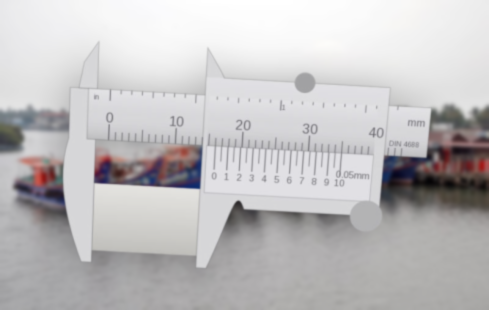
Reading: 16.0,mm
